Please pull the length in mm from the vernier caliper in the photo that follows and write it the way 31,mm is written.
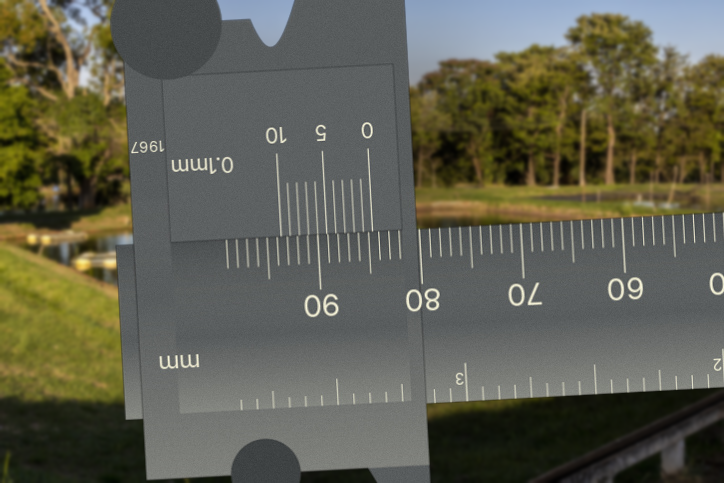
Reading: 84.6,mm
